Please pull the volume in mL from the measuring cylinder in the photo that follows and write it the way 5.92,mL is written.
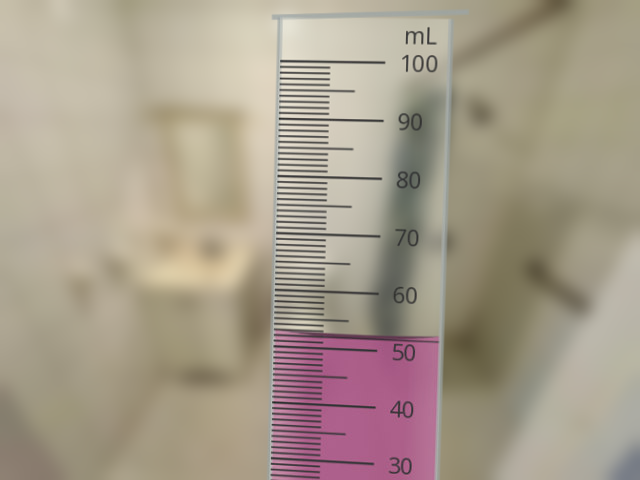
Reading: 52,mL
